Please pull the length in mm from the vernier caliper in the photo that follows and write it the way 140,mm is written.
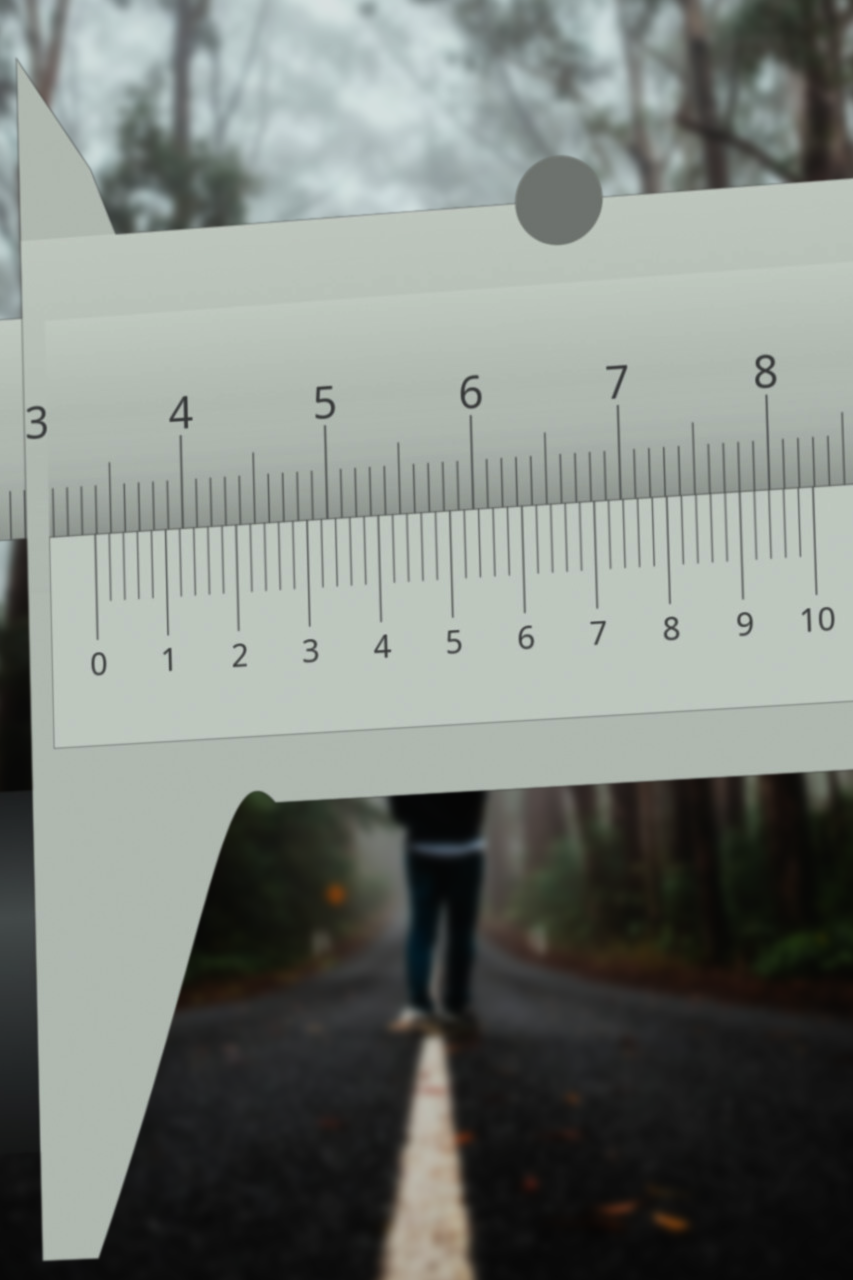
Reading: 33.9,mm
